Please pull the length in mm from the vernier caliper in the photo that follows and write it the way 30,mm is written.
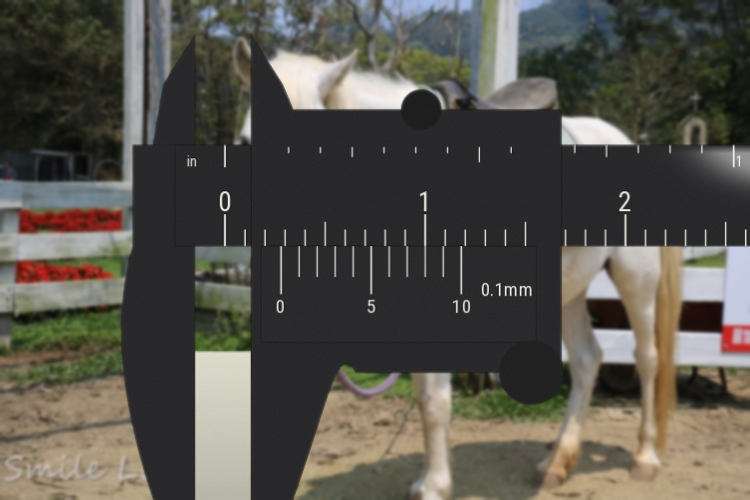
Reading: 2.8,mm
